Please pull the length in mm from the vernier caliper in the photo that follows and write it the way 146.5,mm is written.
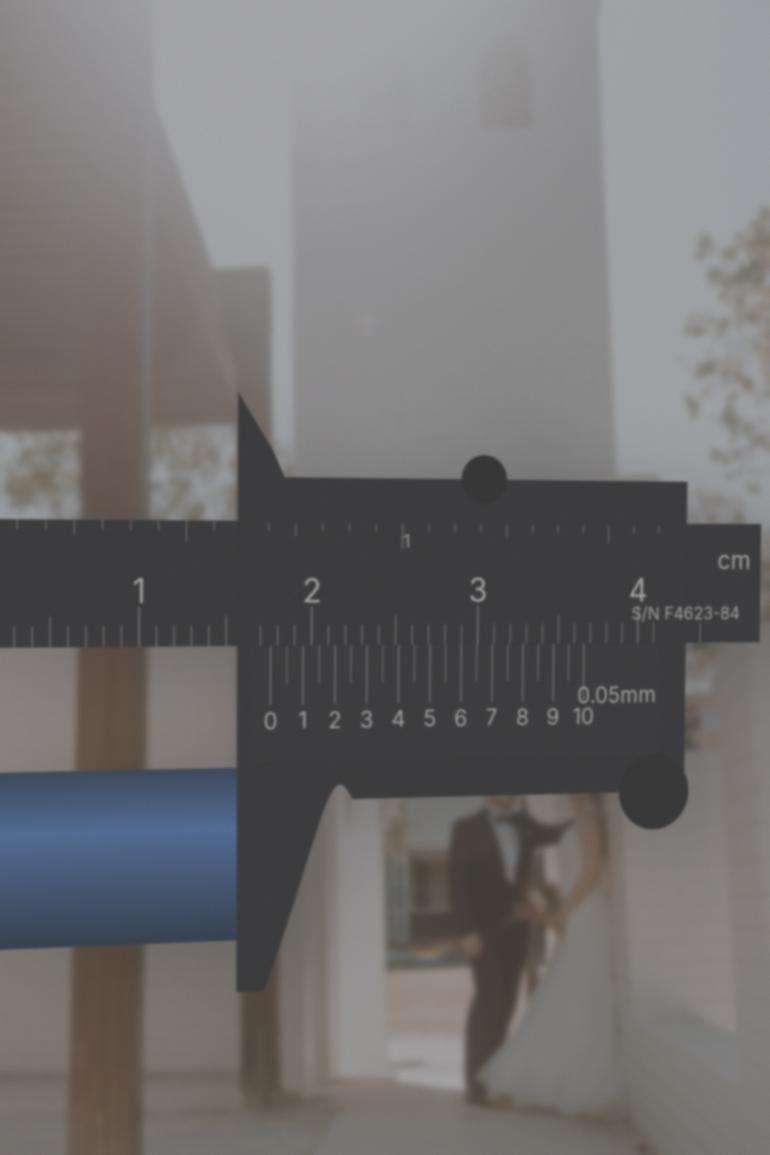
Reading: 17.6,mm
